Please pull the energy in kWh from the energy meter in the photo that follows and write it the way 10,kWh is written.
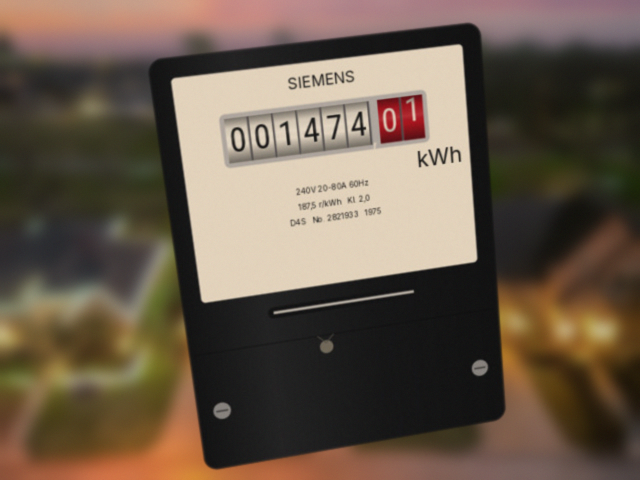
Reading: 1474.01,kWh
